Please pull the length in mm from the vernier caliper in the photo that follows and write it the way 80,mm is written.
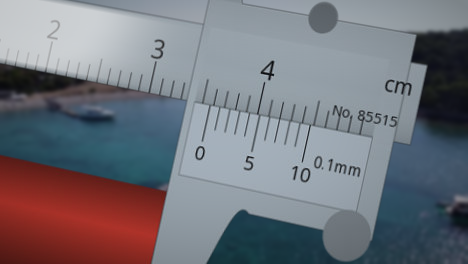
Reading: 35.7,mm
